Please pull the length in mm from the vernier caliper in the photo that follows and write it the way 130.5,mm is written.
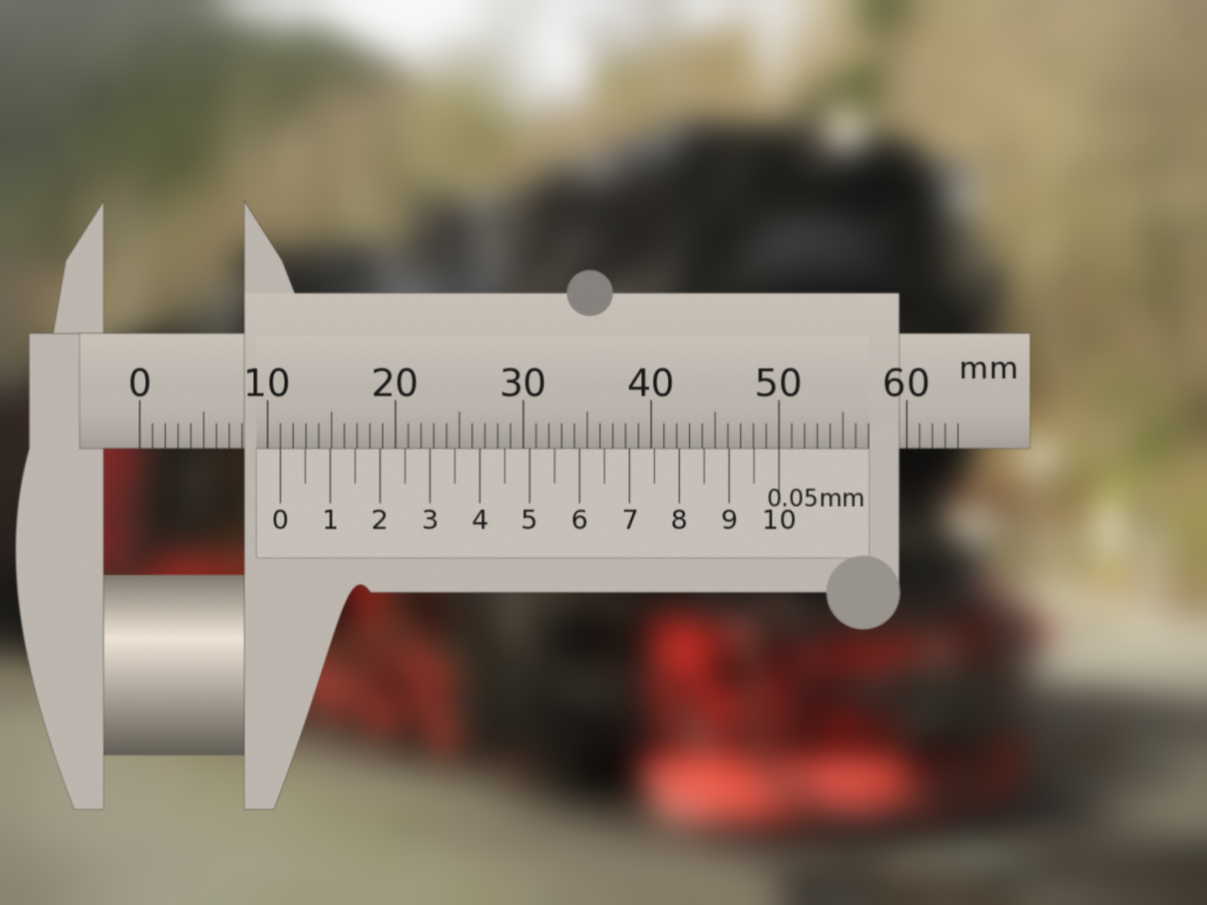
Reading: 11.0,mm
